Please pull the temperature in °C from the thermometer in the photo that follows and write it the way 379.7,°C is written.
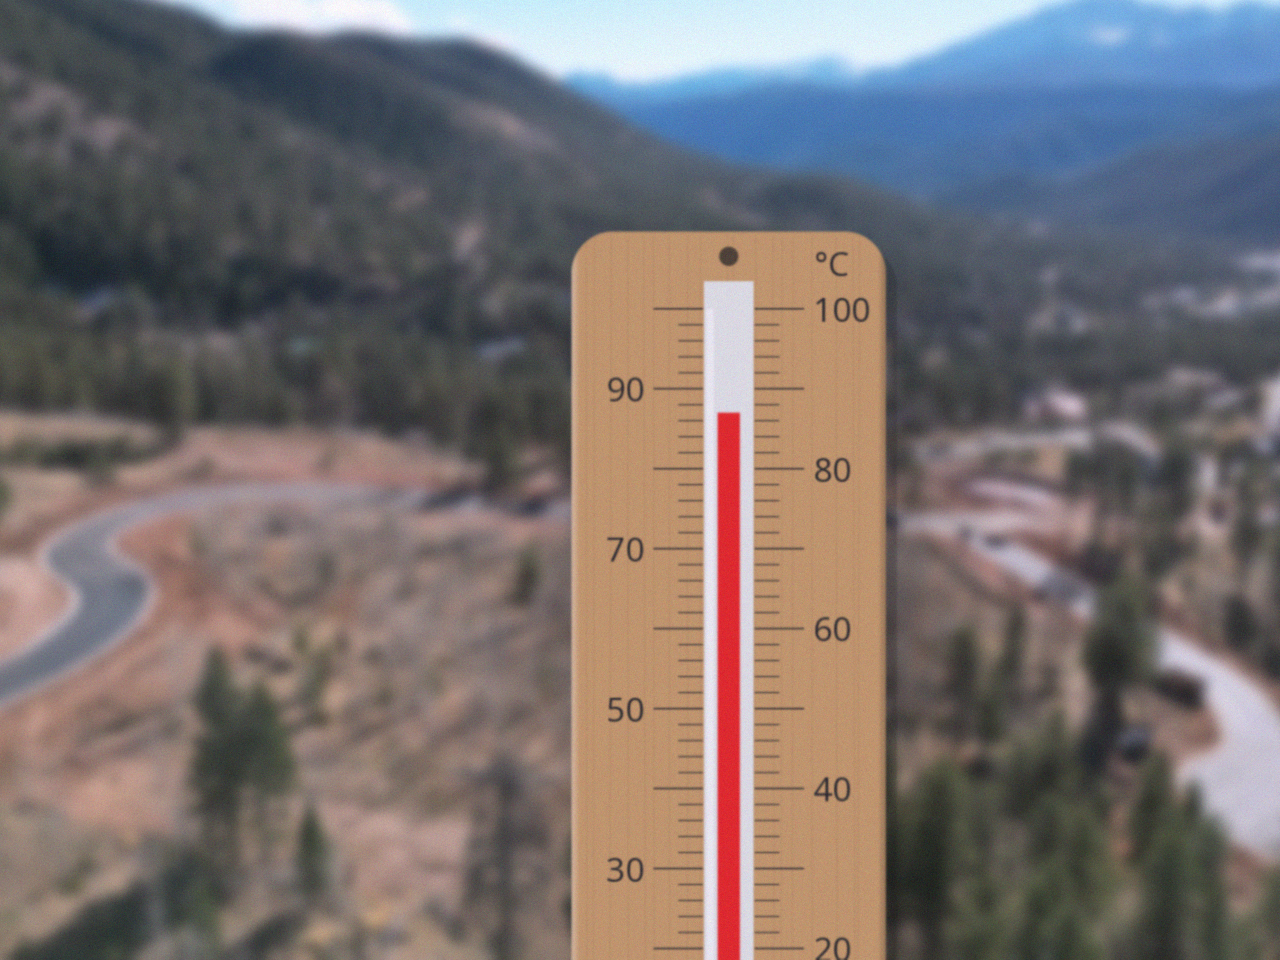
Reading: 87,°C
